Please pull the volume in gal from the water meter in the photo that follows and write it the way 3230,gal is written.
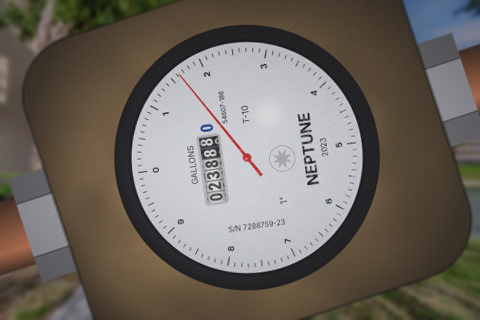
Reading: 238881.6,gal
